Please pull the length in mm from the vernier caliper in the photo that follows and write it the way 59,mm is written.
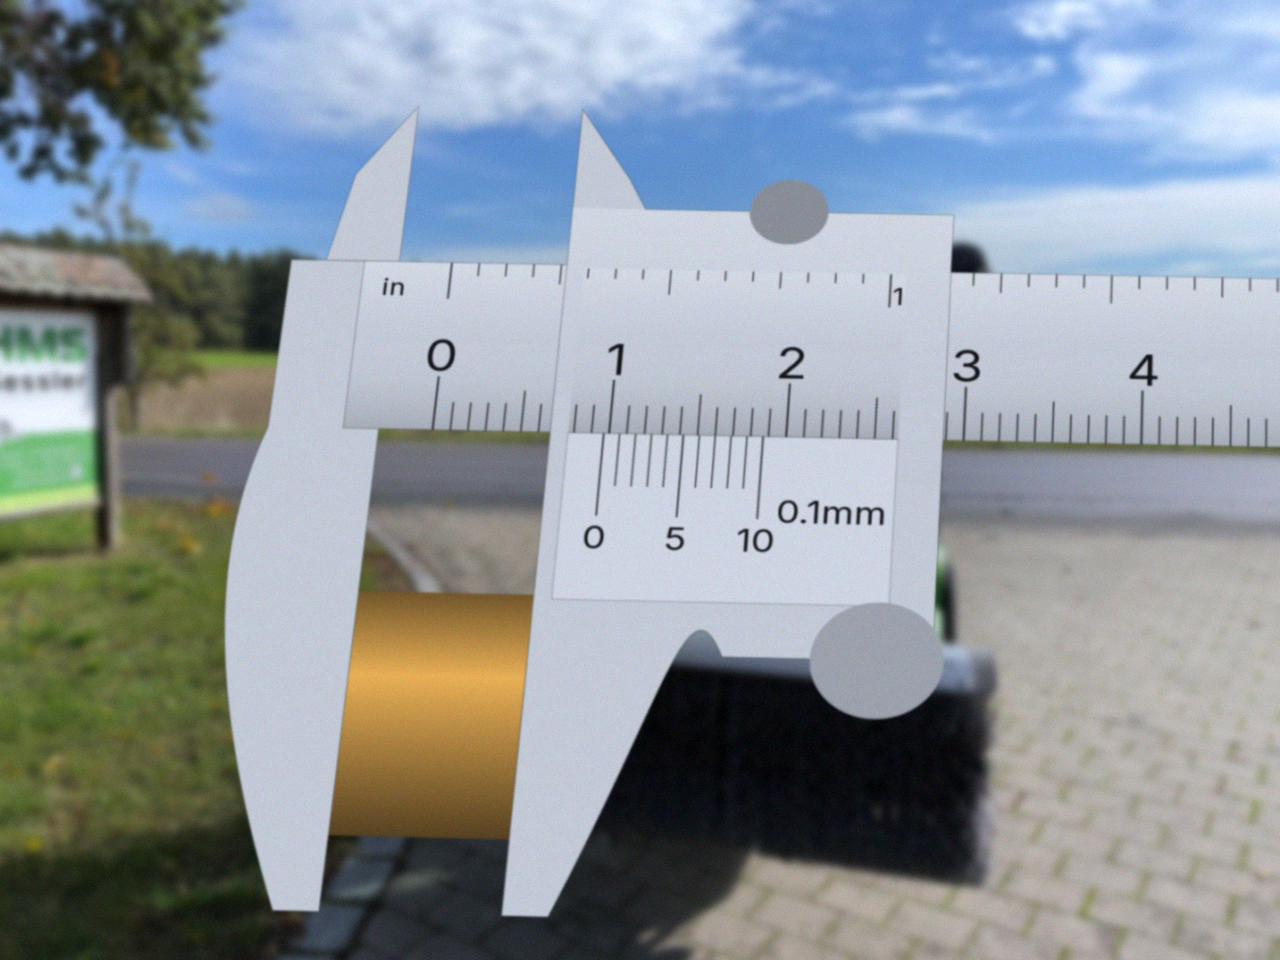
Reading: 9.7,mm
